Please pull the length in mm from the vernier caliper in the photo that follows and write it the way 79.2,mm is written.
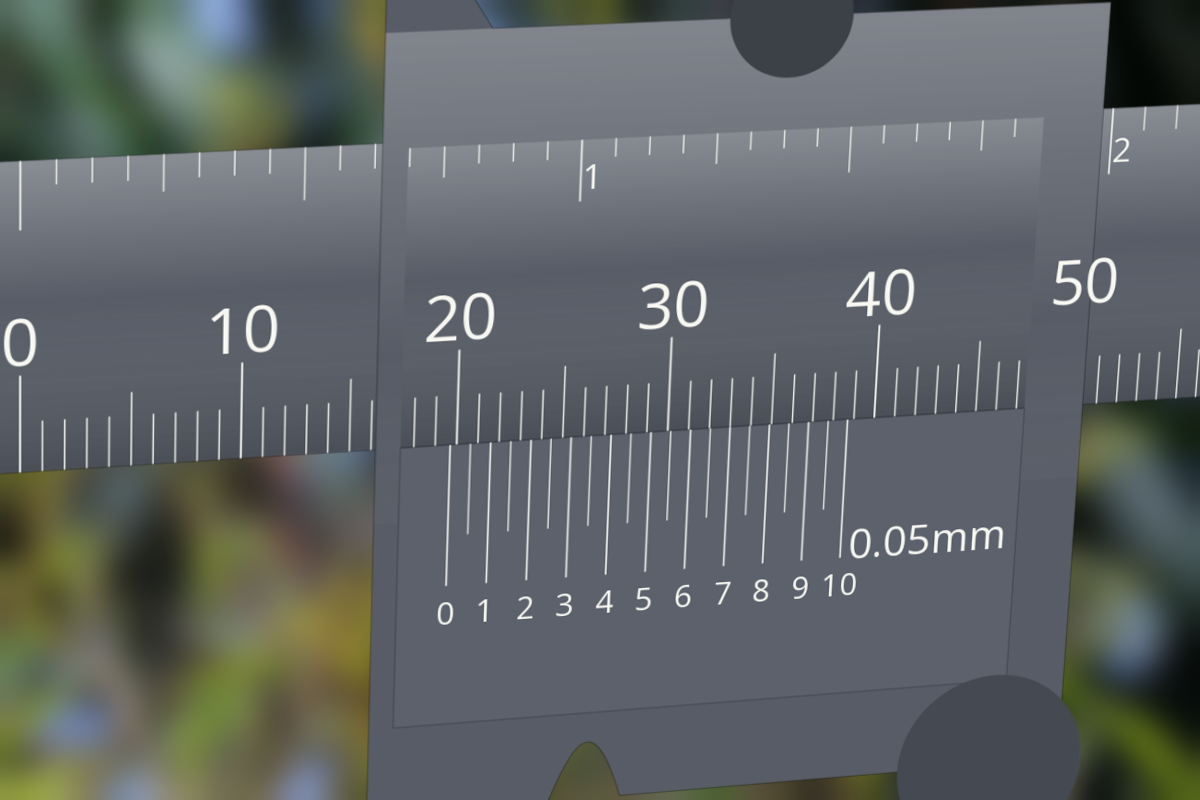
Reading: 19.7,mm
